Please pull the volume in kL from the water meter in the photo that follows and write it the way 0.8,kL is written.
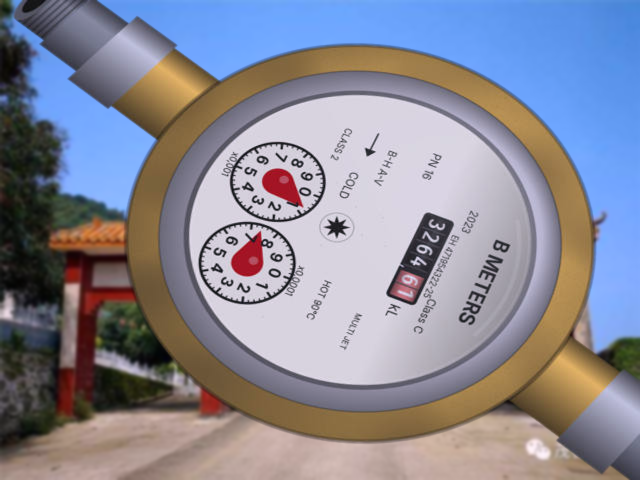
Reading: 3264.6107,kL
